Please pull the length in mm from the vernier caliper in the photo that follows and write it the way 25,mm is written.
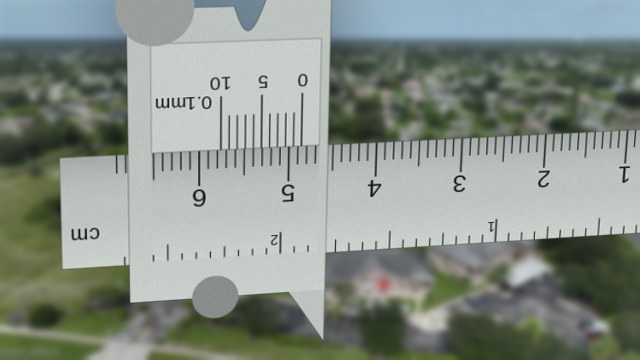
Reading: 48.6,mm
